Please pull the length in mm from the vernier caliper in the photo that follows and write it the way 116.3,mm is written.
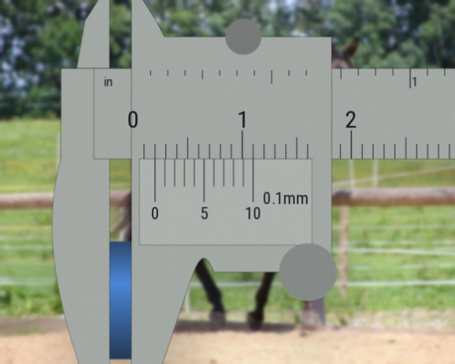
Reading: 2.0,mm
